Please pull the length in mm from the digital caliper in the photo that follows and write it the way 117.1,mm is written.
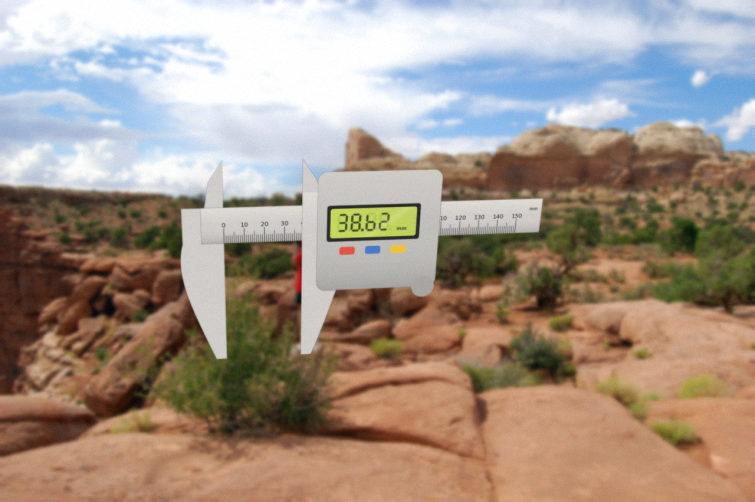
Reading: 38.62,mm
